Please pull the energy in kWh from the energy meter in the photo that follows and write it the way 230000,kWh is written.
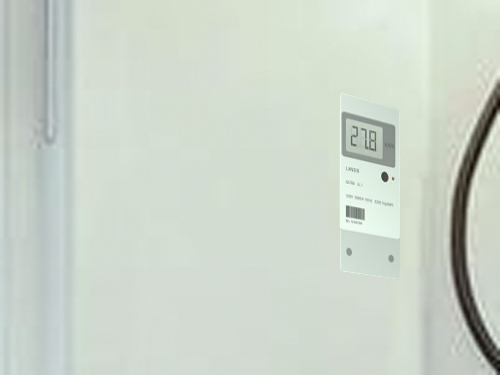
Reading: 27.8,kWh
